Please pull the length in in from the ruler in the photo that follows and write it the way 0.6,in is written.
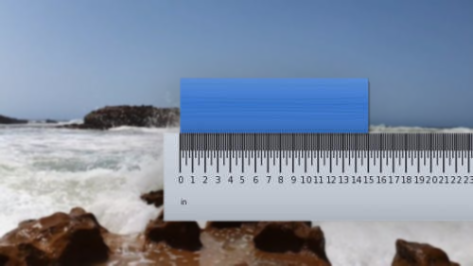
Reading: 15,in
